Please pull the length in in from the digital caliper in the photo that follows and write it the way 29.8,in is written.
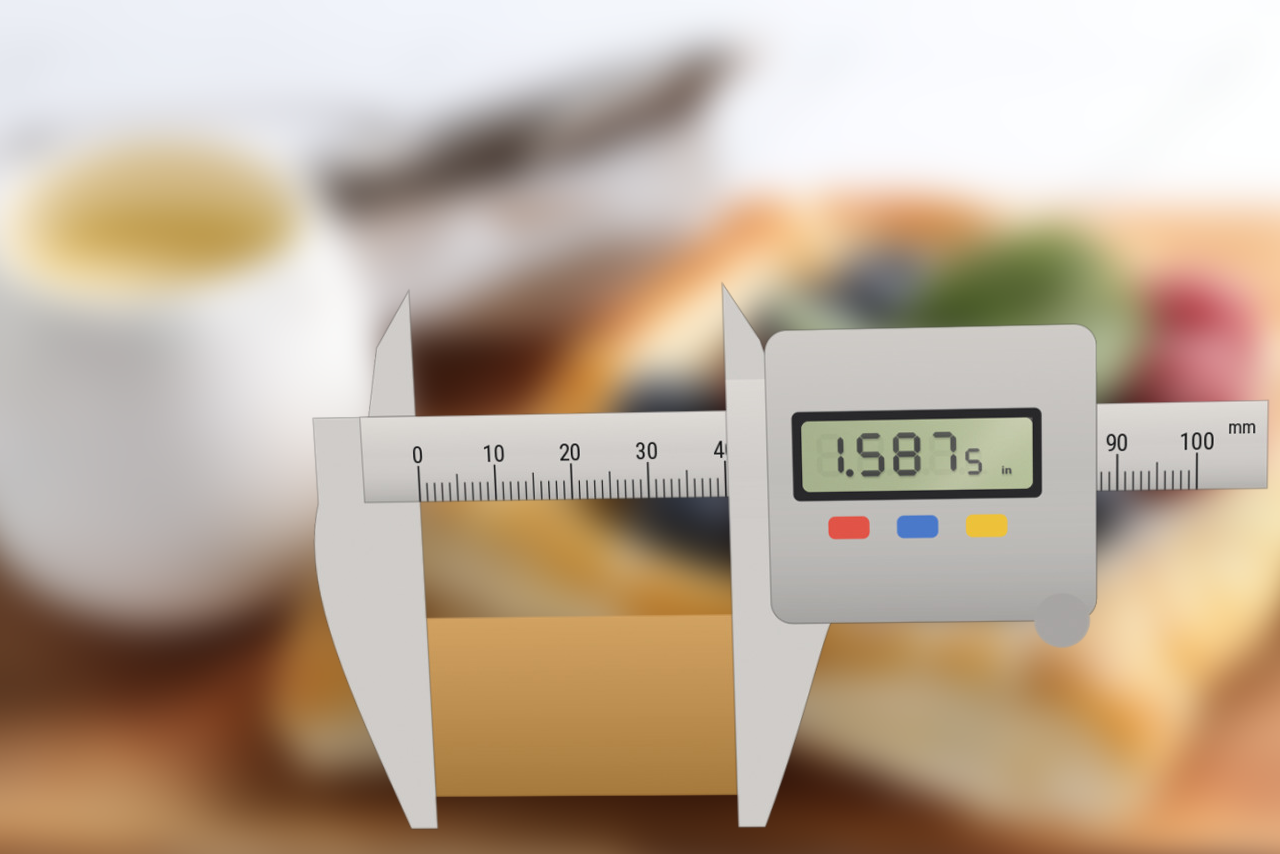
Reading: 1.5875,in
